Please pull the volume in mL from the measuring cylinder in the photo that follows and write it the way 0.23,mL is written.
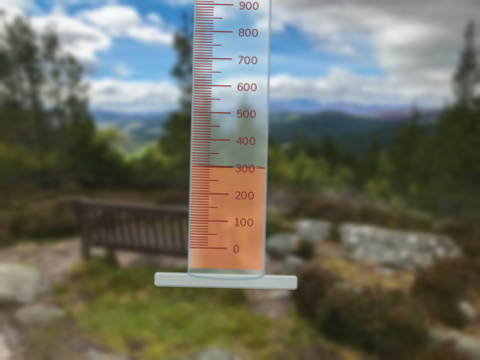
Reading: 300,mL
